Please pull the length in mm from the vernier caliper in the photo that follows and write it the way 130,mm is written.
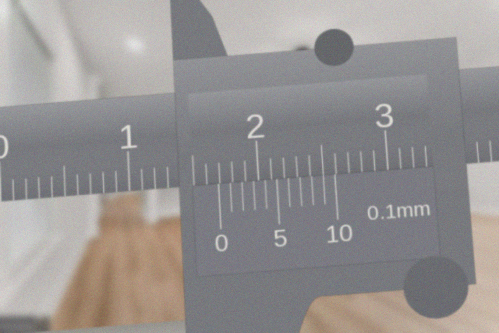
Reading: 16.9,mm
